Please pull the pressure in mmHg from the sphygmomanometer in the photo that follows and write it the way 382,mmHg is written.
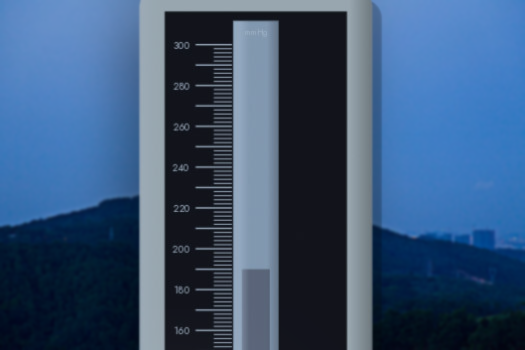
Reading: 190,mmHg
